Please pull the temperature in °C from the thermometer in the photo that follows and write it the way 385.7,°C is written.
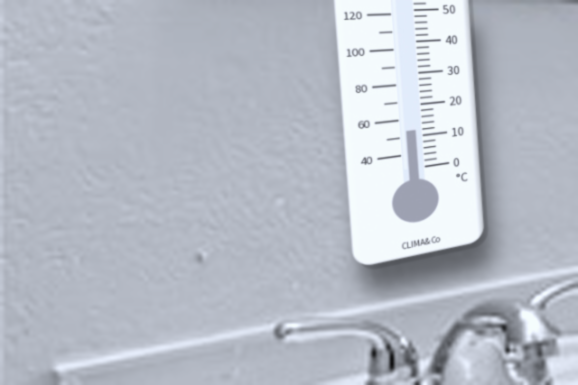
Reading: 12,°C
